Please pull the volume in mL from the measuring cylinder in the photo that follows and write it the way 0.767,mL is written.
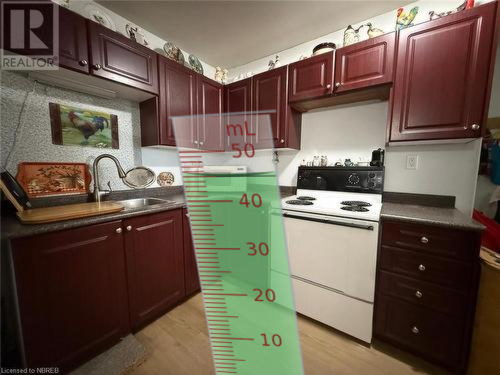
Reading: 45,mL
